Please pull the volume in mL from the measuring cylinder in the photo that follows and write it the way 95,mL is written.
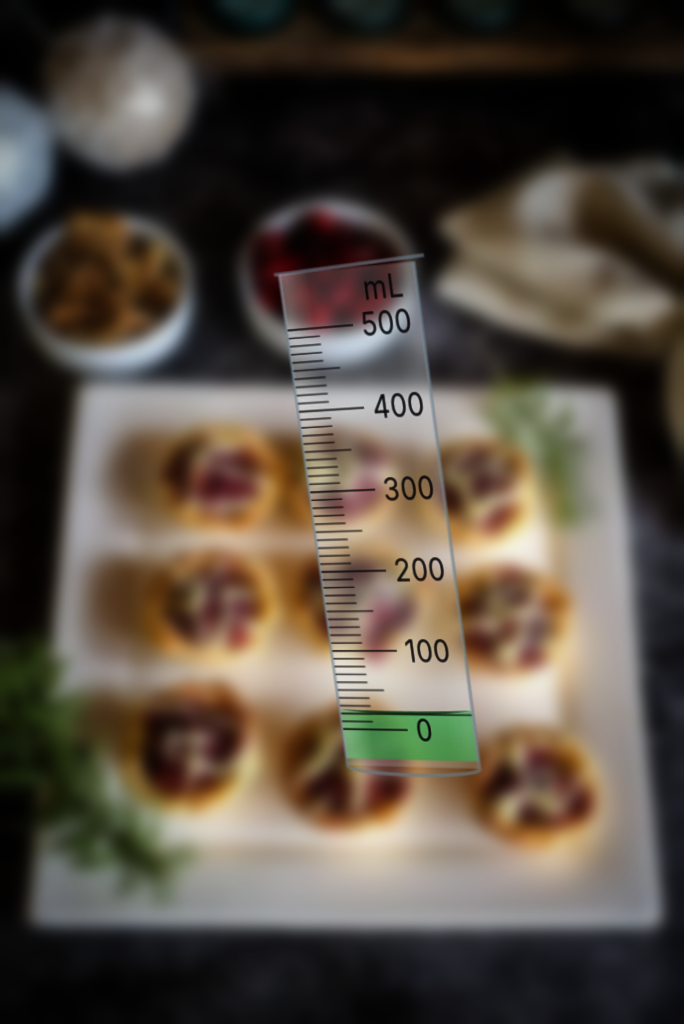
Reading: 20,mL
